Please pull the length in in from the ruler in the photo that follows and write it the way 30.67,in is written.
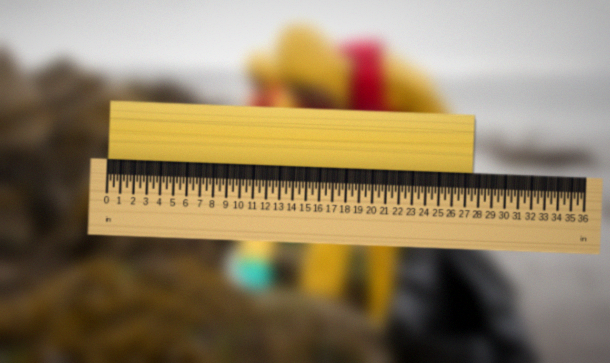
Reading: 27.5,in
